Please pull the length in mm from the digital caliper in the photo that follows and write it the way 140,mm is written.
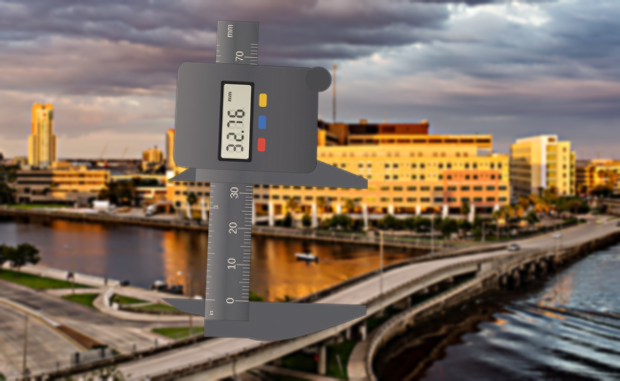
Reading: 32.76,mm
